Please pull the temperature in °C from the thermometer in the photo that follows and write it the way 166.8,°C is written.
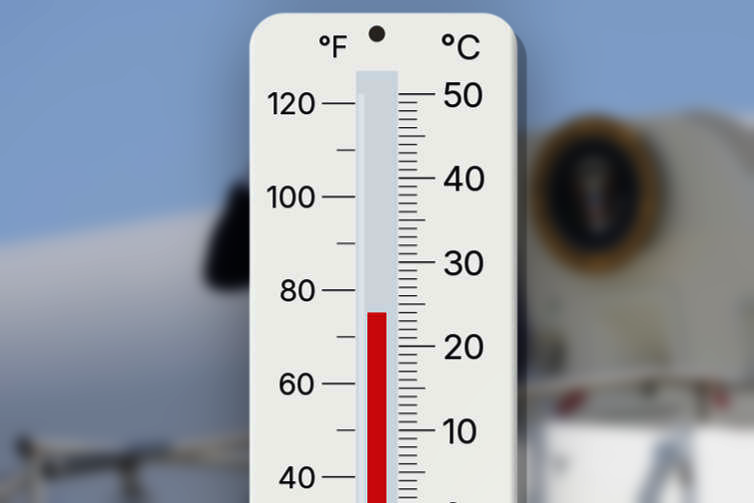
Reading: 24,°C
